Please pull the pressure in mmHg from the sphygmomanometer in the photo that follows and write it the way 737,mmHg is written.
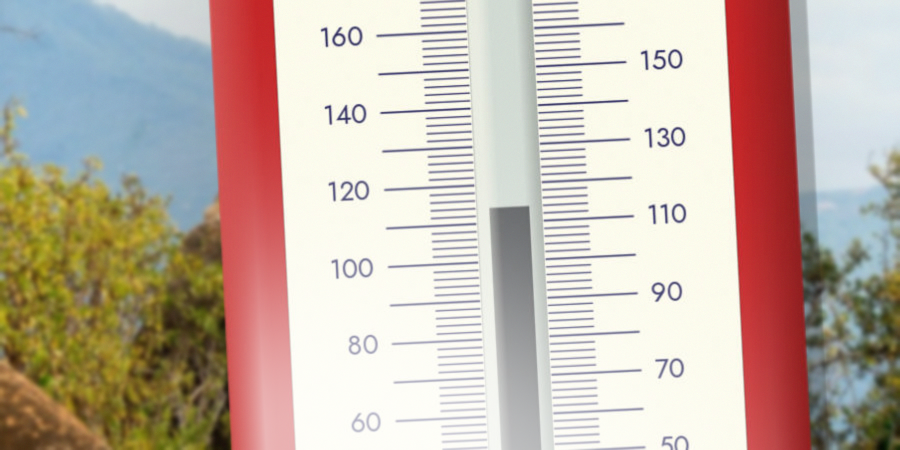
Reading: 114,mmHg
